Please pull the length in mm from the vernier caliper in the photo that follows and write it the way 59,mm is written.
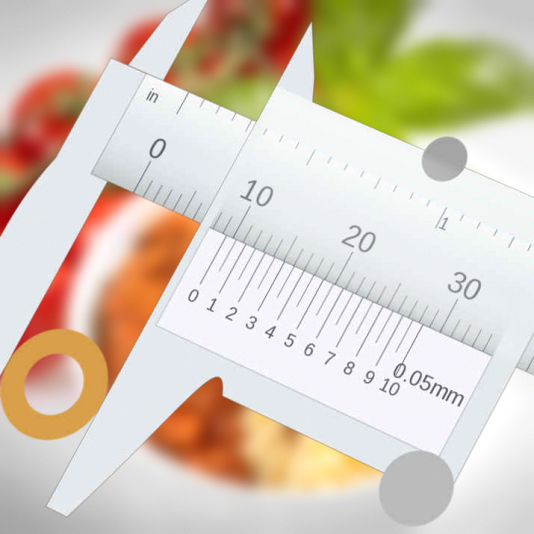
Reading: 9.4,mm
